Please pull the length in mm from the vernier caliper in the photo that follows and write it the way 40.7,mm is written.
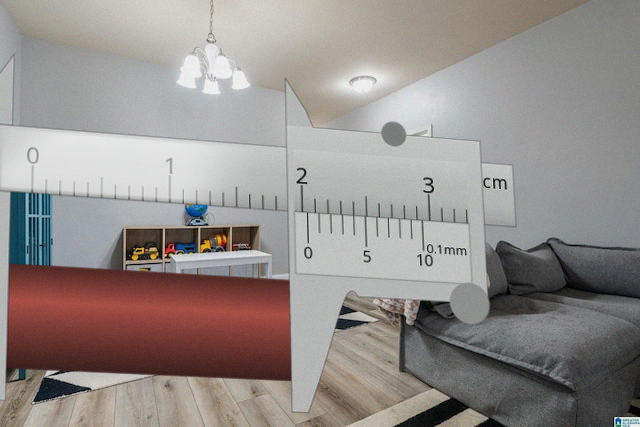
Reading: 20.4,mm
